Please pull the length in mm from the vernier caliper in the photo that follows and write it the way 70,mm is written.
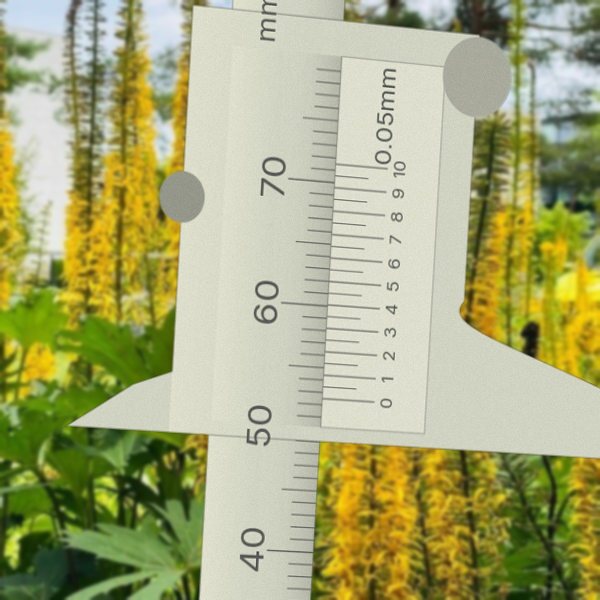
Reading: 52.5,mm
